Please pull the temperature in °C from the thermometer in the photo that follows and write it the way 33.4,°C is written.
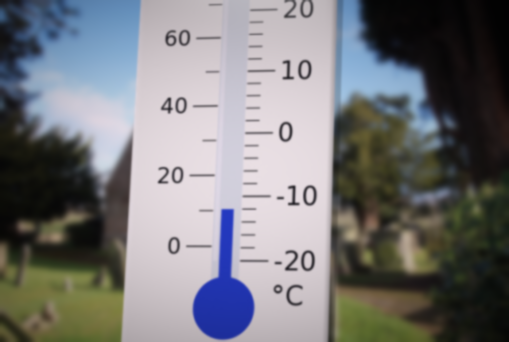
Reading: -12,°C
